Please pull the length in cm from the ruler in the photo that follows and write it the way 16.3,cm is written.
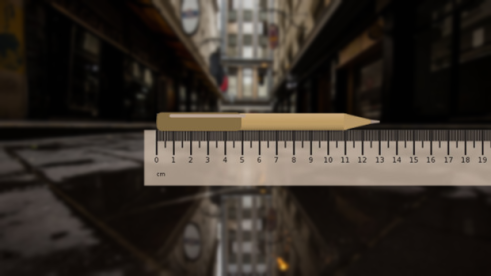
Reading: 13,cm
